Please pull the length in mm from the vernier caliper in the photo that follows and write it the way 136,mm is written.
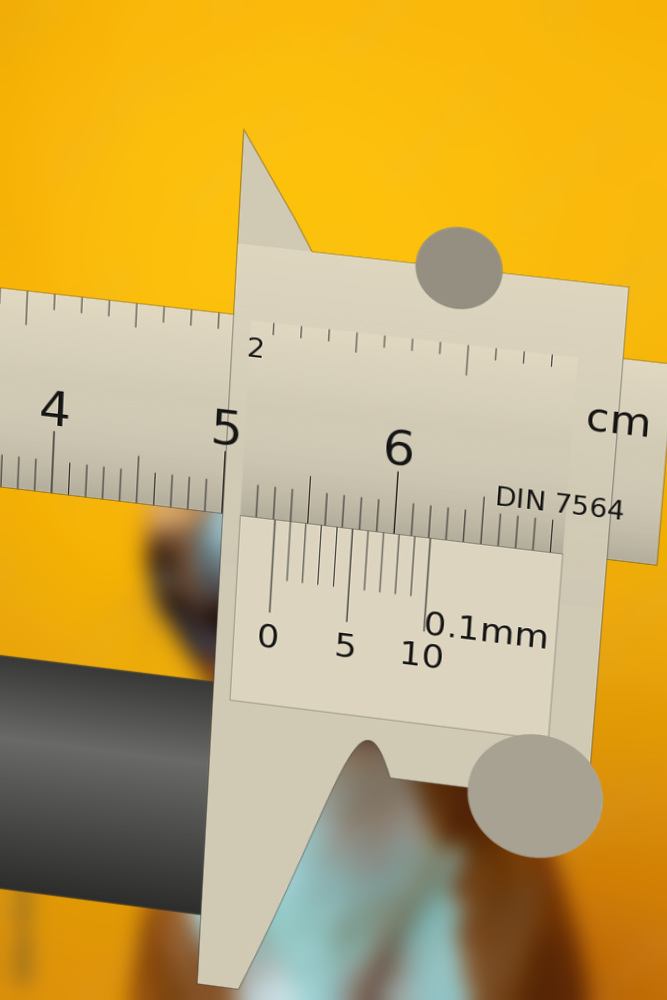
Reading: 53.1,mm
